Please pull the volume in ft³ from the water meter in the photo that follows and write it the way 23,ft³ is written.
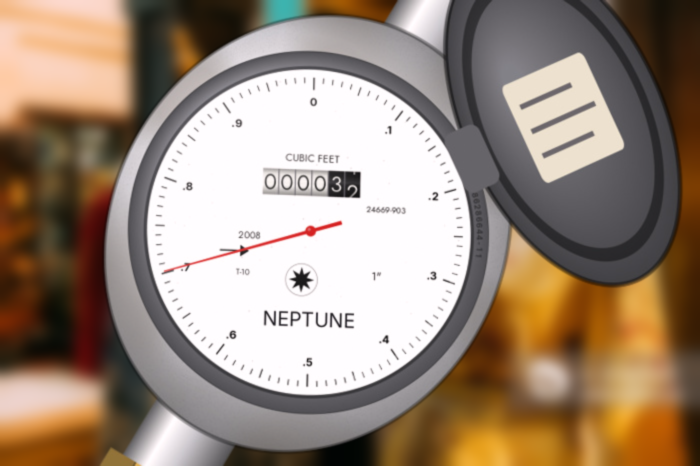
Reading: 31.70,ft³
